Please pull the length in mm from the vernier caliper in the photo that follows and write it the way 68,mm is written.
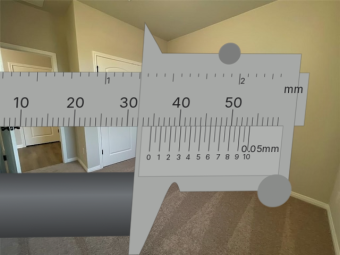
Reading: 34.6,mm
